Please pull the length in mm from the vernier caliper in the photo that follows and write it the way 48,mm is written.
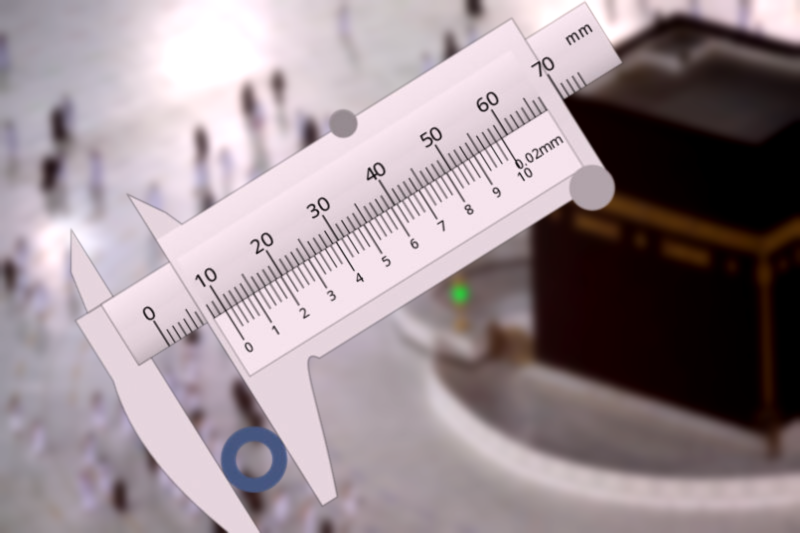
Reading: 10.0,mm
